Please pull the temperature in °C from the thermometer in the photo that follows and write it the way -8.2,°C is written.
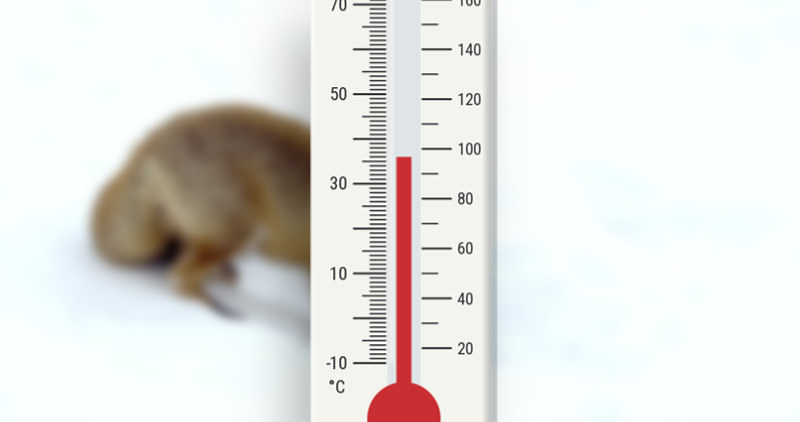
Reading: 36,°C
